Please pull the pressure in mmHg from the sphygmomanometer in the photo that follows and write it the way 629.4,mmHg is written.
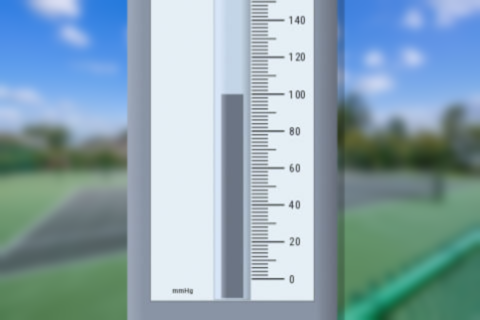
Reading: 100,mmHg
